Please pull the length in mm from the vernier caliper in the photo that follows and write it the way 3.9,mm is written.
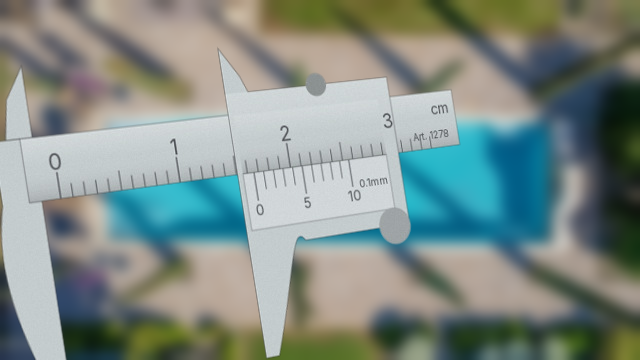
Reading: 16.6,mm
